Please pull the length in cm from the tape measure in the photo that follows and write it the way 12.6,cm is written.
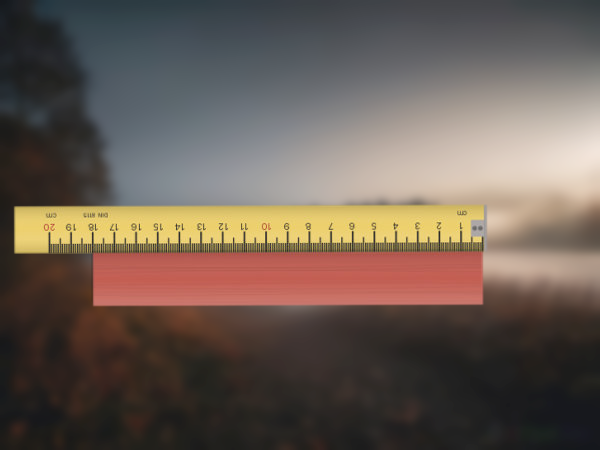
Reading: 18,cm
